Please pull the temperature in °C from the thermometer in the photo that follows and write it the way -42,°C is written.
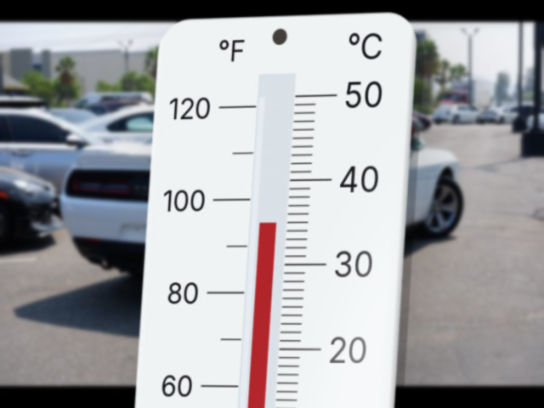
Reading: 35,°C
